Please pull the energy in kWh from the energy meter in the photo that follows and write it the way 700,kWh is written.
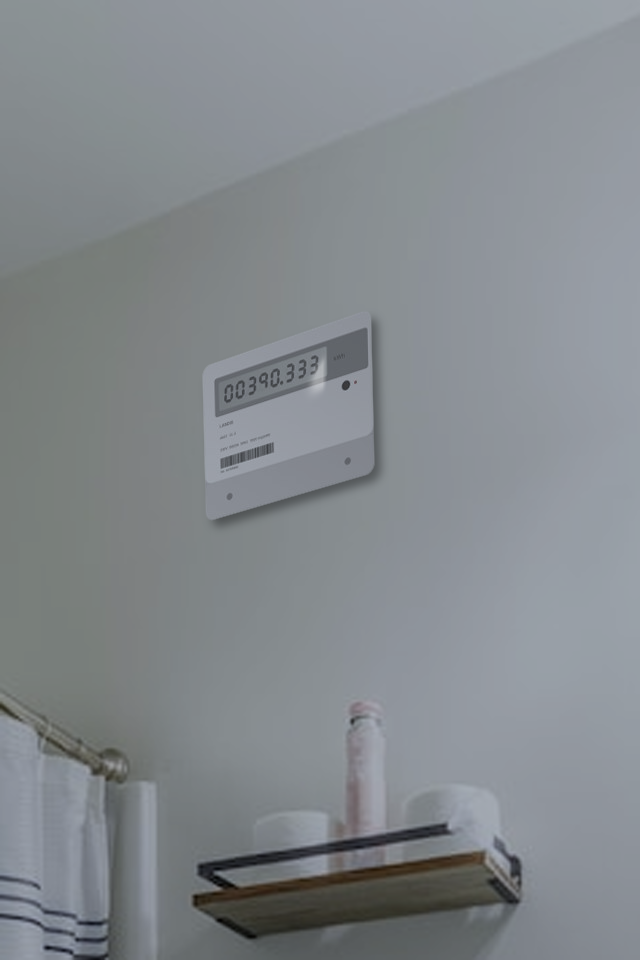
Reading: 390.333,kWh
